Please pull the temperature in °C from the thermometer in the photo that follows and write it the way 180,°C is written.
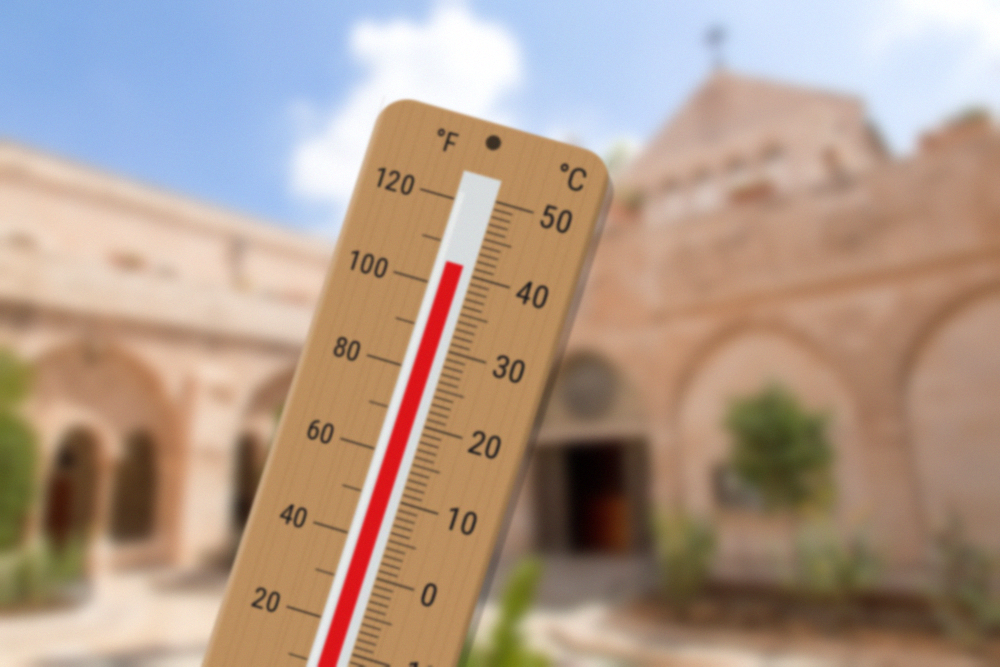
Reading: 41,°C
